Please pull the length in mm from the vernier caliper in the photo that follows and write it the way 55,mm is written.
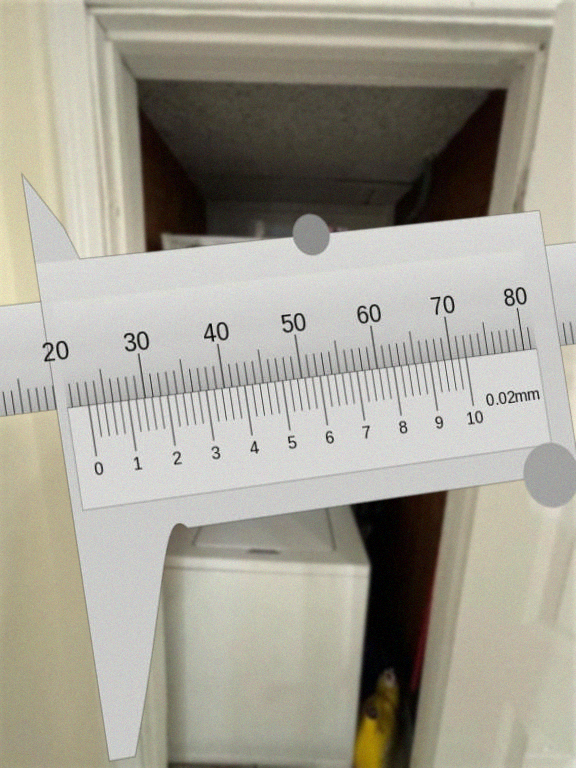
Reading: 23.0,mm
